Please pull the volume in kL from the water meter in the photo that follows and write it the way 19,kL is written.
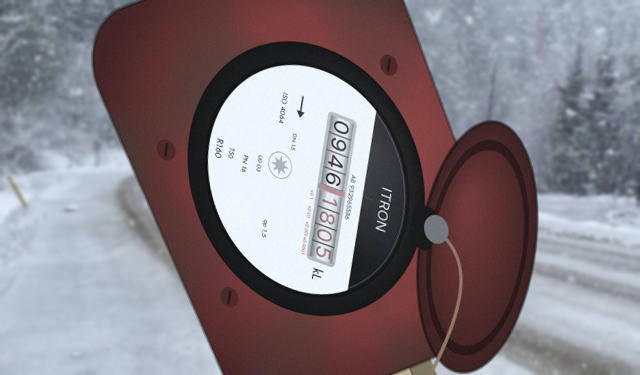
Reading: 946.1805,kL
